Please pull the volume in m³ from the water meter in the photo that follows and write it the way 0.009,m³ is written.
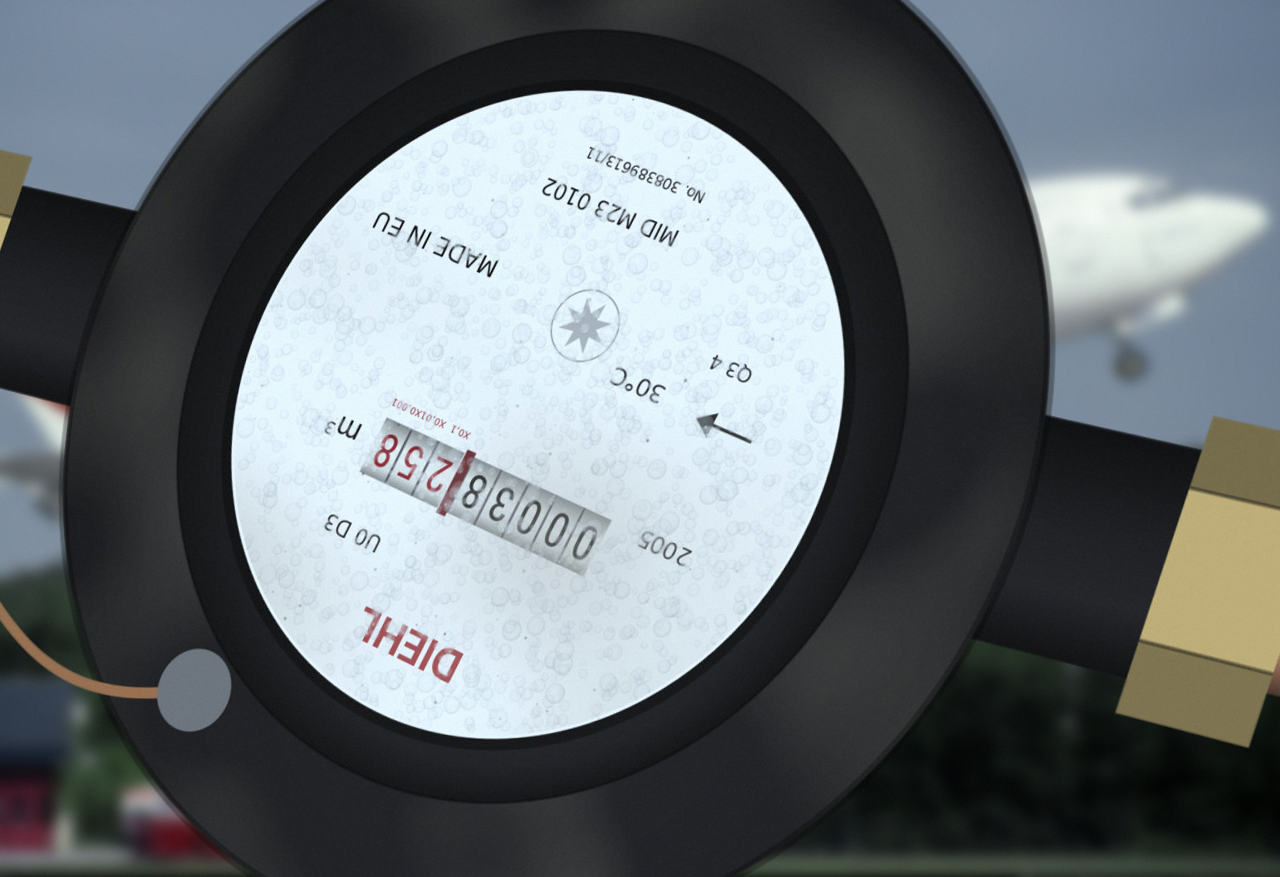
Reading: 38.258,m³
